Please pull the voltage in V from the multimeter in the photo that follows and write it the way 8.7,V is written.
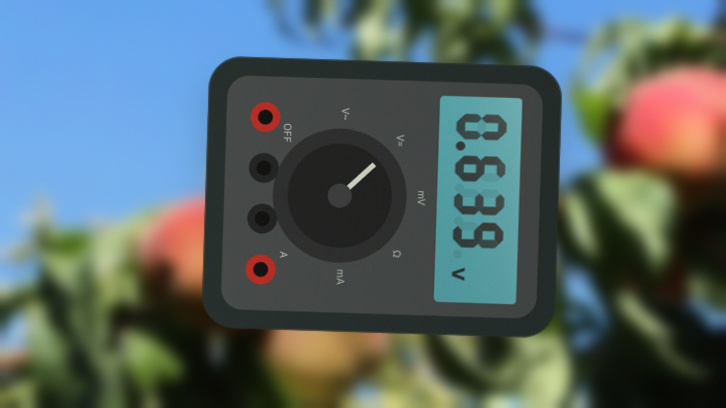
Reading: 0.639,V
